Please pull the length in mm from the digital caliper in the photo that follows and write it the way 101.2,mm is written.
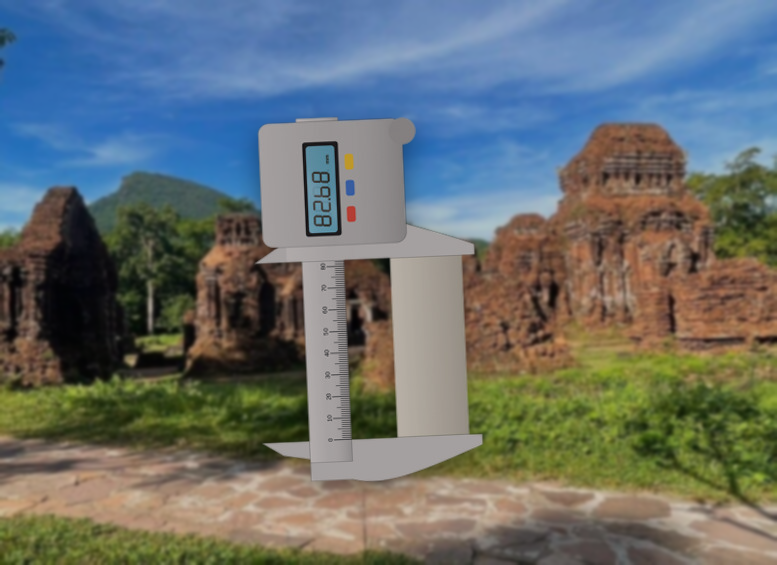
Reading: 82.68,mm
